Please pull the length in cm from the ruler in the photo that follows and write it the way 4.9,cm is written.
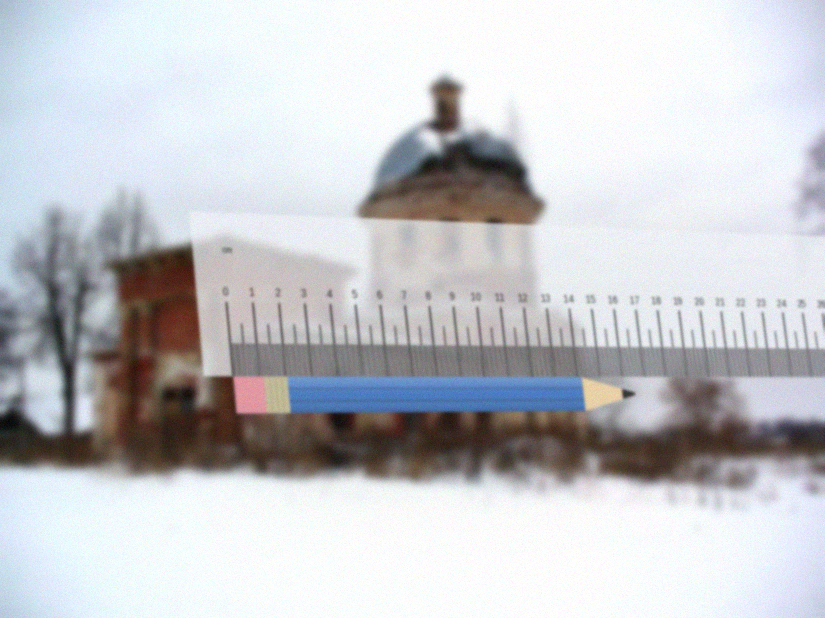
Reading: 16.5,cm
